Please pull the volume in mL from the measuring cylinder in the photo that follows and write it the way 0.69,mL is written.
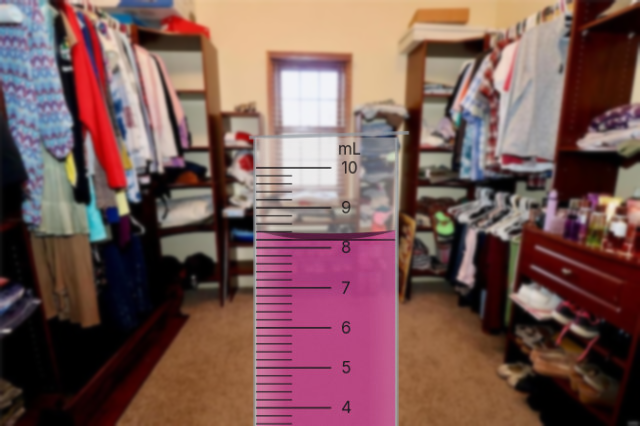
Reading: 8.2,mL
